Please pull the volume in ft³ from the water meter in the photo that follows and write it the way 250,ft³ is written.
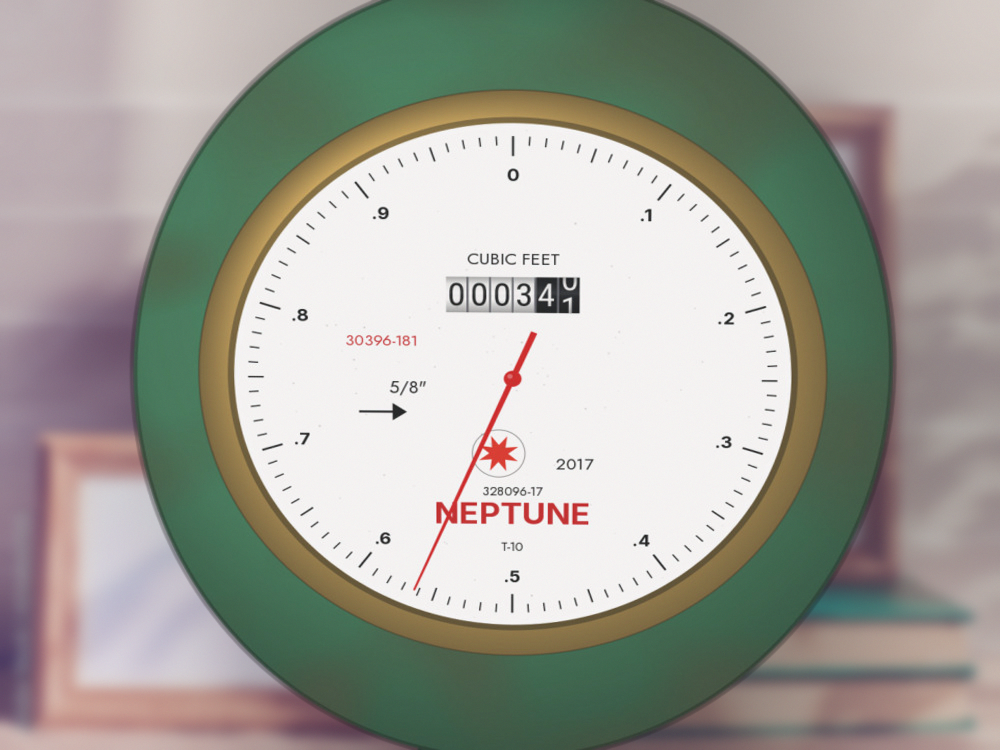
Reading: 340.56,ft³
